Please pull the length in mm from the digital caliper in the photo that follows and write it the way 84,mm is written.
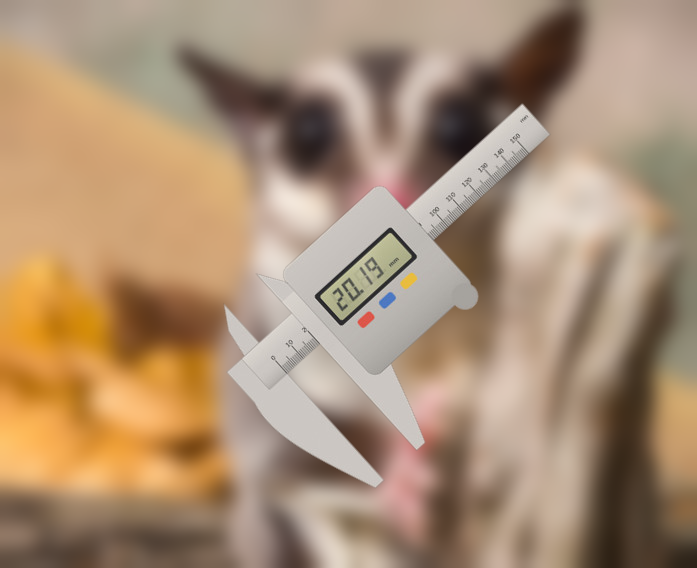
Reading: 20.19,mm
